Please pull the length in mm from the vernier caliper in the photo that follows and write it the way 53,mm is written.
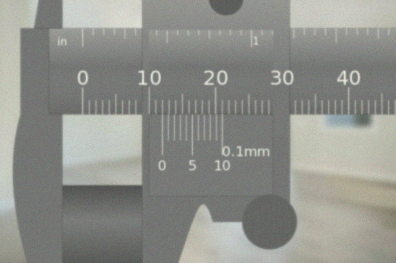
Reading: 12.0,mm
